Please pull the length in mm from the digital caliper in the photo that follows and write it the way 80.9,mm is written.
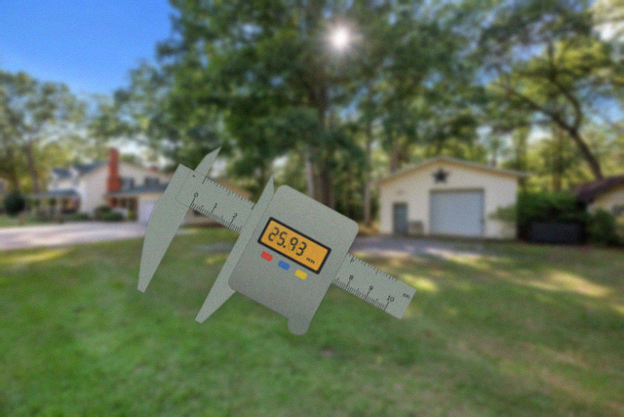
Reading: 25.93,mm
